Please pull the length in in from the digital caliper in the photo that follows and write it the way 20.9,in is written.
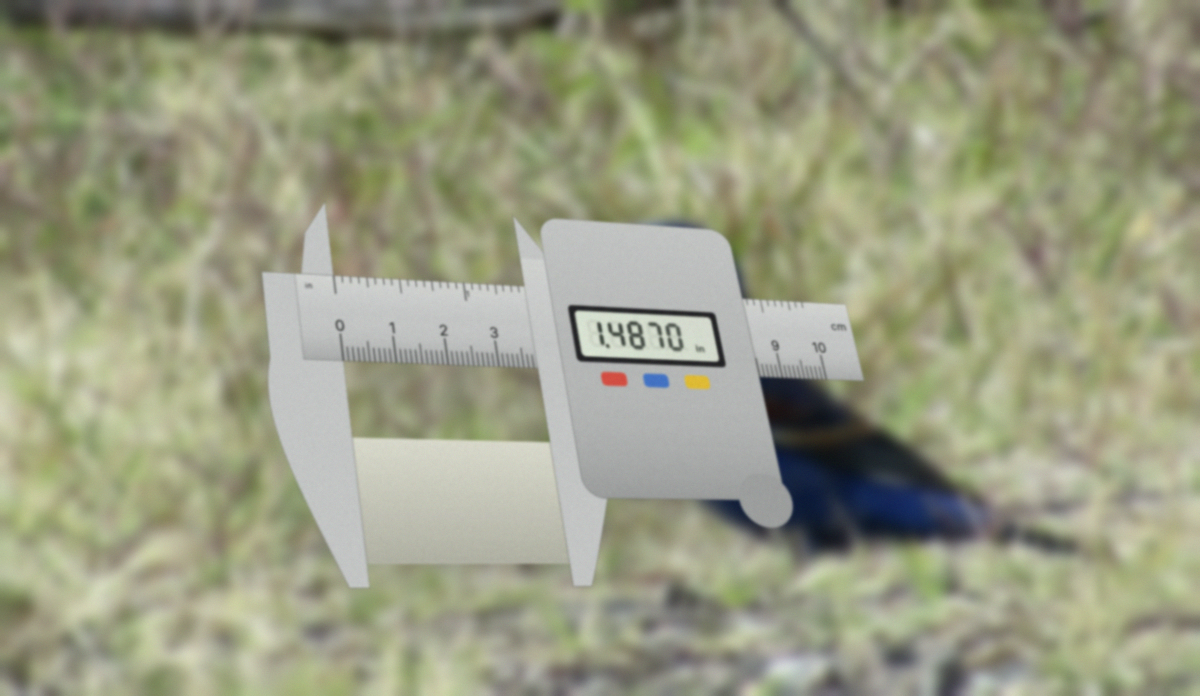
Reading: 1.4870,in
